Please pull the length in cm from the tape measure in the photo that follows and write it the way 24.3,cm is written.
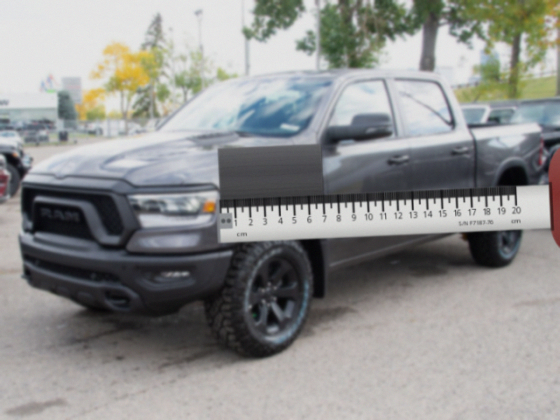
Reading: 7,cm
